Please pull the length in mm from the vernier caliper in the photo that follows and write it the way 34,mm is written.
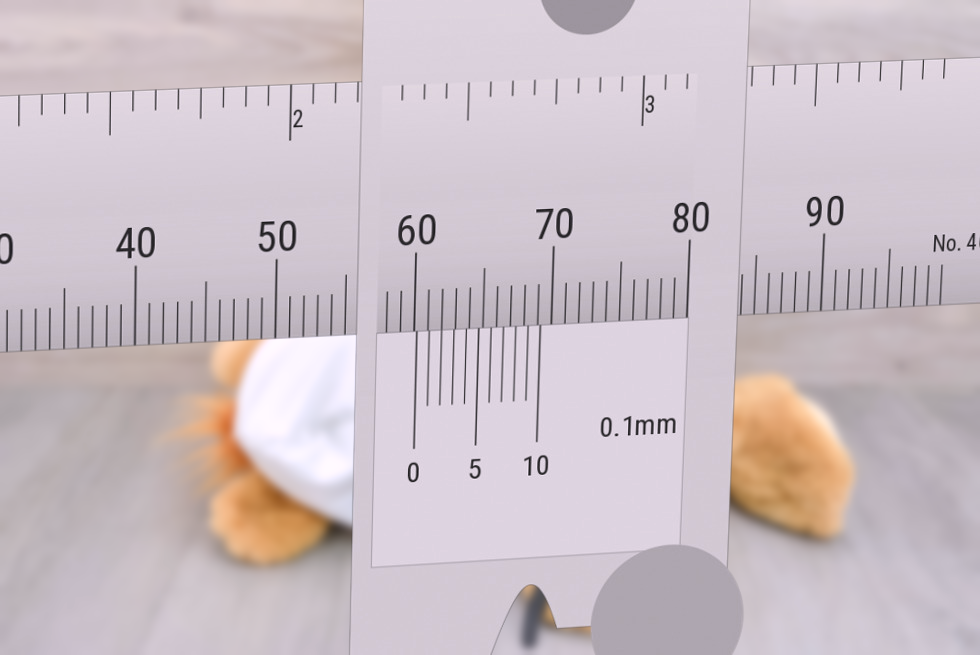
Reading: 60.2,mm
